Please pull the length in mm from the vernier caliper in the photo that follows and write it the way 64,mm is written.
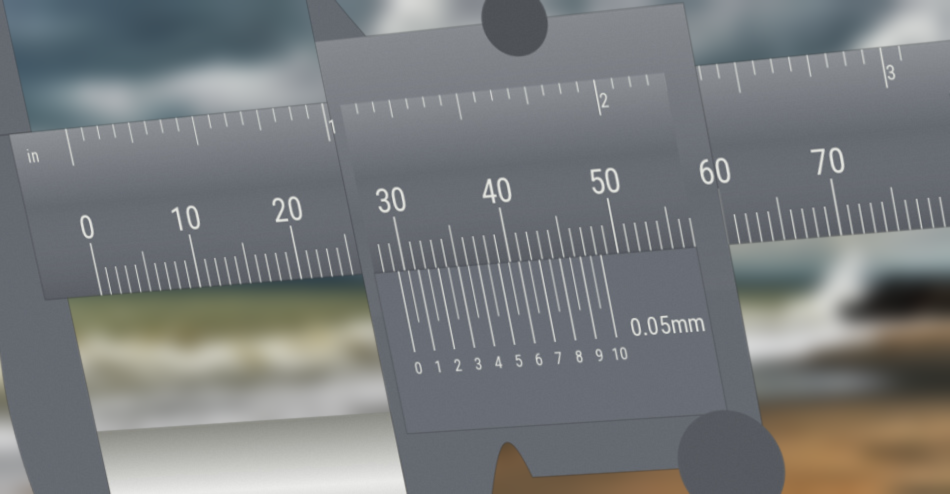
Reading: 29.4,mm
